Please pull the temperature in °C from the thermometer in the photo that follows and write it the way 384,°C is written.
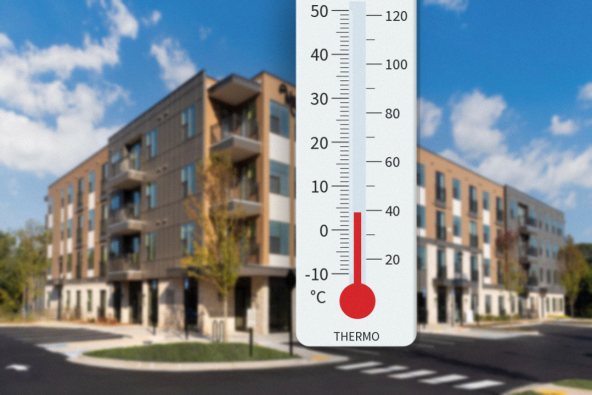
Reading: 4,°C
